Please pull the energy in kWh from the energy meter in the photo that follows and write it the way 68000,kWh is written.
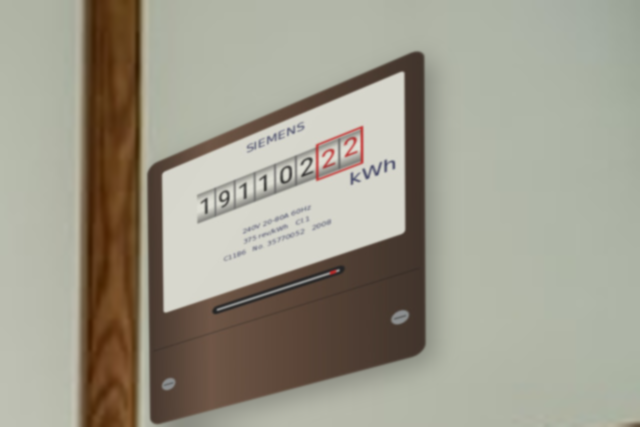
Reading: 191102.22,kWh
